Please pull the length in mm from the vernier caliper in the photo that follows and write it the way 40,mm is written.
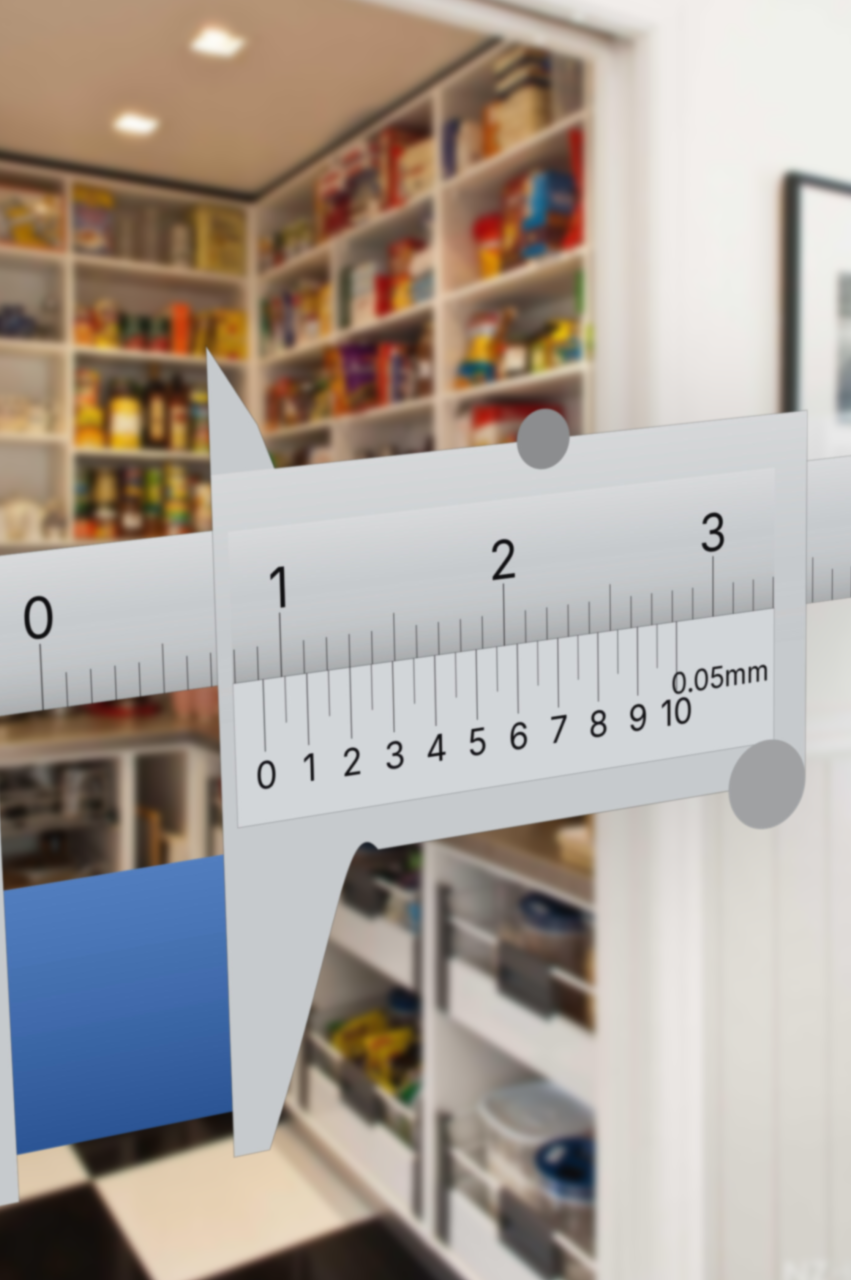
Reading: 9.2,mm
